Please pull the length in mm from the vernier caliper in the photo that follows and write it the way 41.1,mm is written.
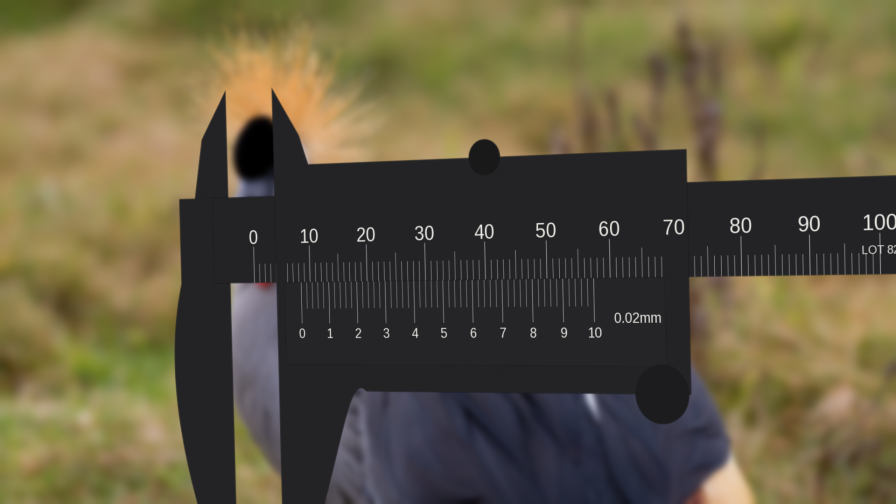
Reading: 8.4,mm
